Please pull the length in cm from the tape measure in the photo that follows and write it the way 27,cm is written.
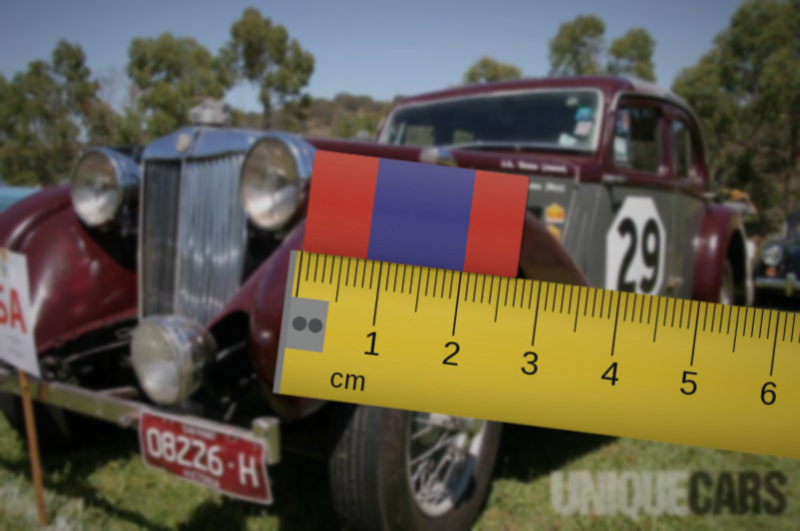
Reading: 2.7,cm
